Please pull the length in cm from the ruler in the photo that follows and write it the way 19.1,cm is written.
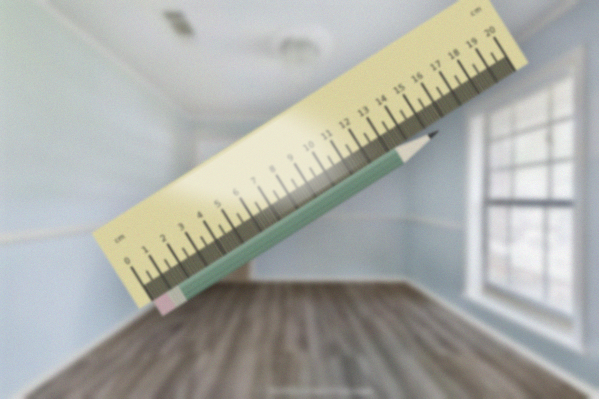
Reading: 15.5,cm
